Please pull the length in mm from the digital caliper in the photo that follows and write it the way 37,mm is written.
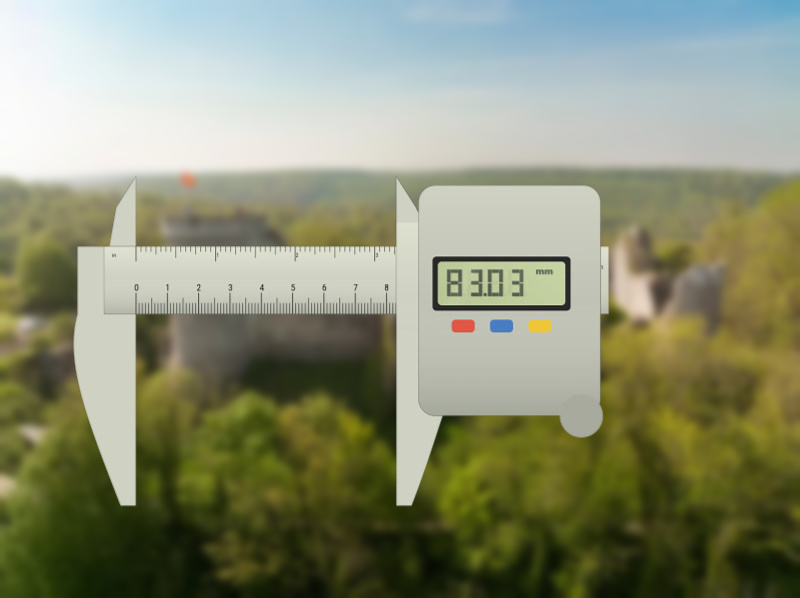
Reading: 83.03,mm
